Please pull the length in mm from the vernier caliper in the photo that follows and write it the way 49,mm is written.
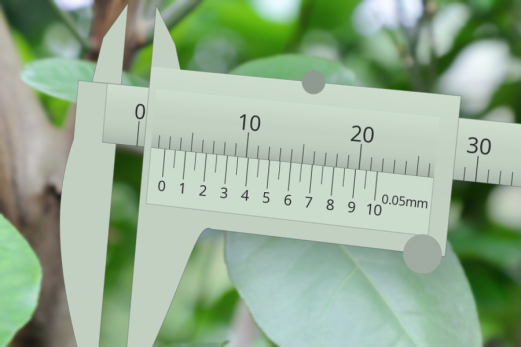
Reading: 2.6,mm
